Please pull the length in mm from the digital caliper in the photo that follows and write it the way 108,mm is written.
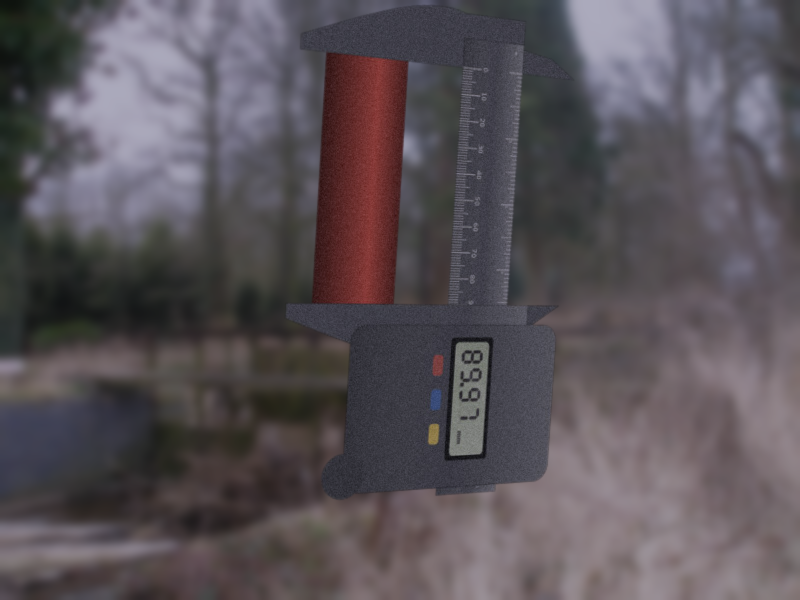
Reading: 89.97,mm
